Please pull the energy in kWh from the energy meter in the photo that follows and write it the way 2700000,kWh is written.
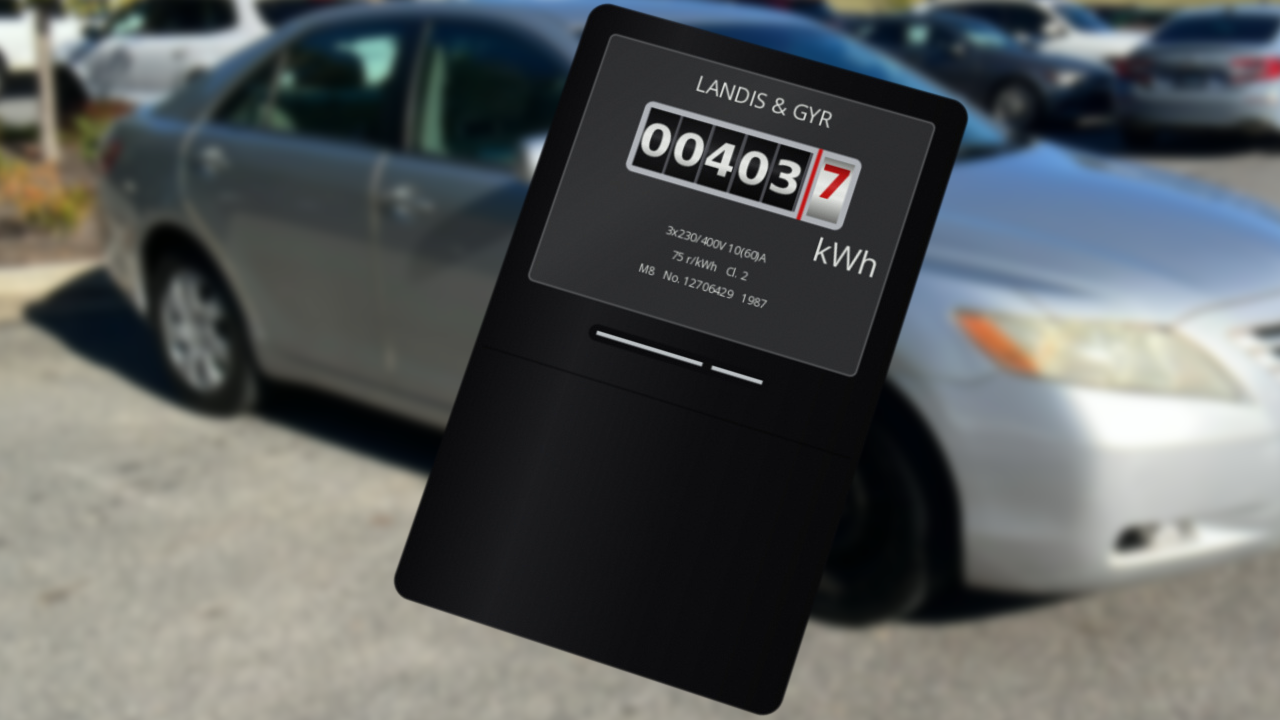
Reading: 403.7,kWh
